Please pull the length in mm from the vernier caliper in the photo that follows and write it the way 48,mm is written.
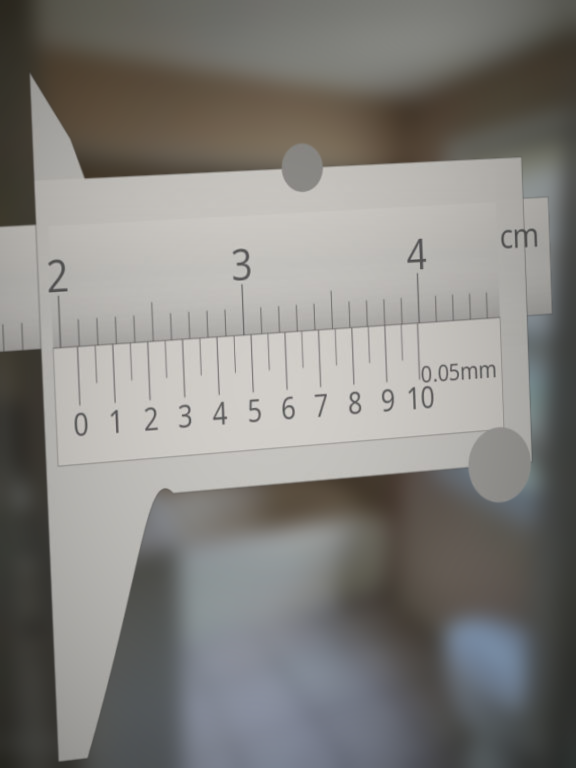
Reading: 20.9,mm
